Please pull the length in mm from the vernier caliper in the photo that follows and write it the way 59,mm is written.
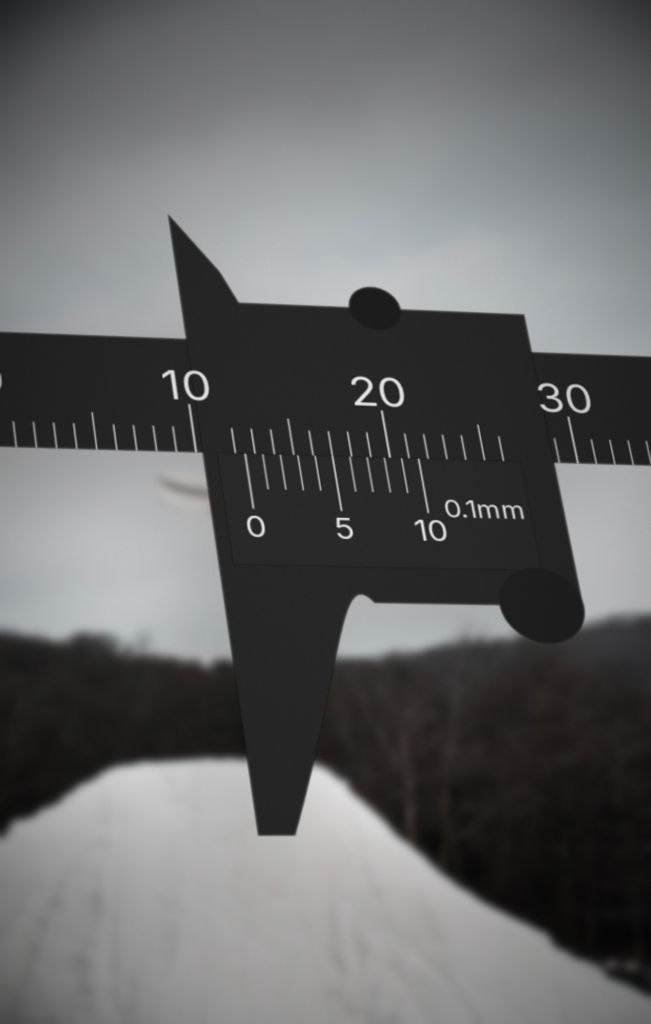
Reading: 12.5,mm
